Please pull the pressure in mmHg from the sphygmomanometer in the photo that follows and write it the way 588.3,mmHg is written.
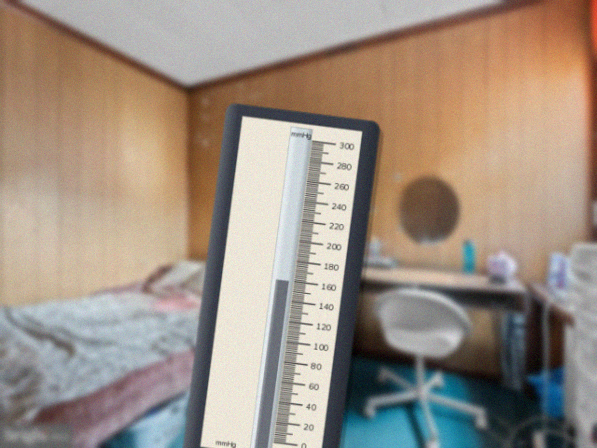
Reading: 160,mmHg
